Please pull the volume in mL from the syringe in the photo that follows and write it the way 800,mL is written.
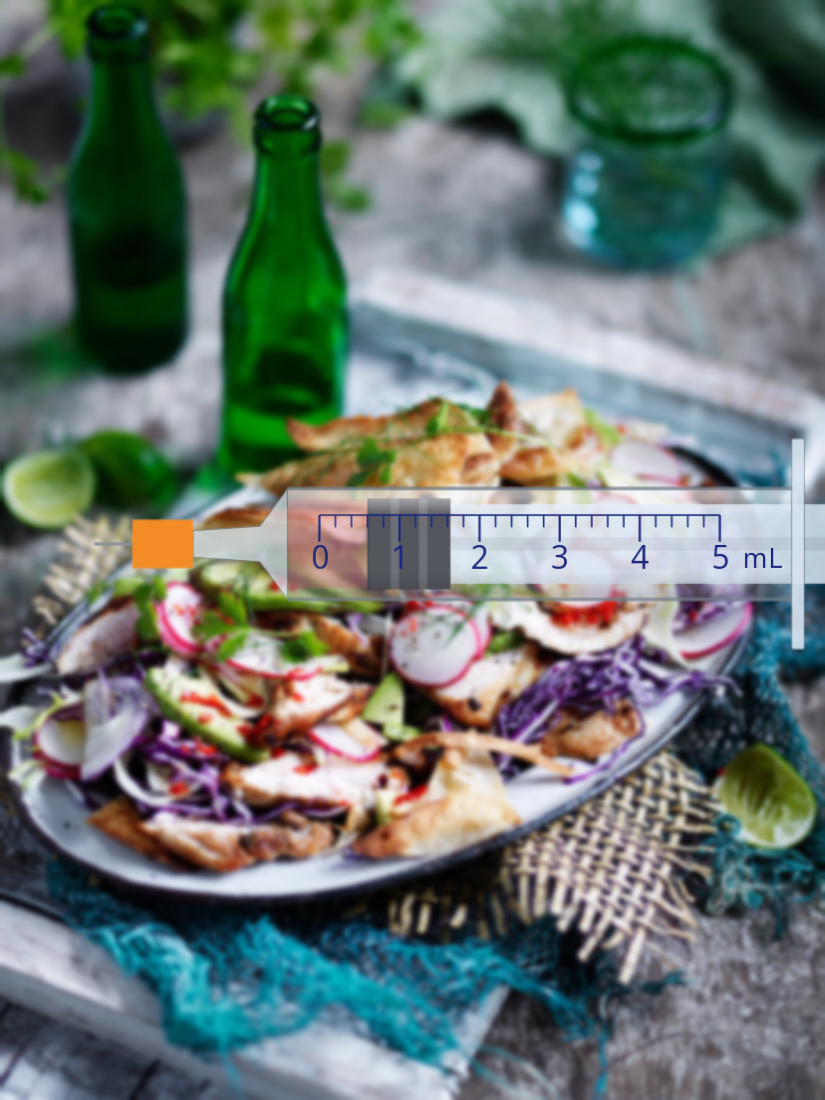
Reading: 0.6,mL
